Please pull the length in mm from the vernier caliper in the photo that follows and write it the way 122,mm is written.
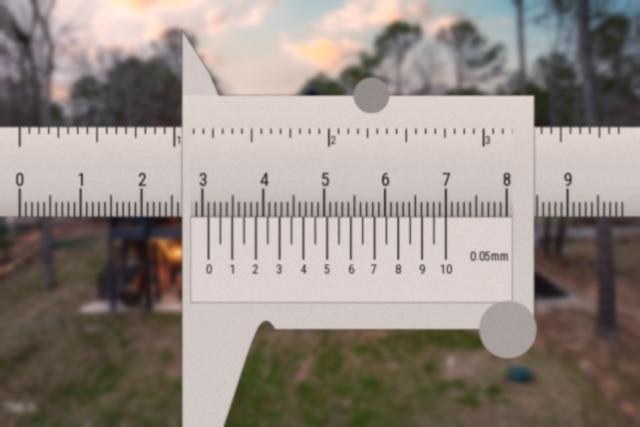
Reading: 31.0,mm
